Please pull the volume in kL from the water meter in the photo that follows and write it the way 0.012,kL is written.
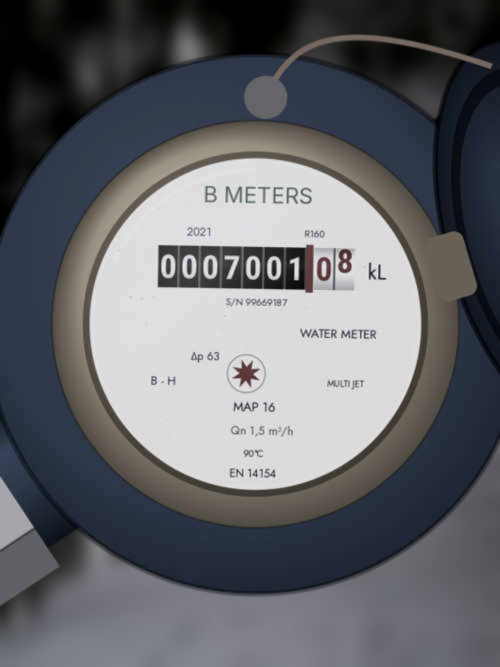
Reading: 7001.08,kL
